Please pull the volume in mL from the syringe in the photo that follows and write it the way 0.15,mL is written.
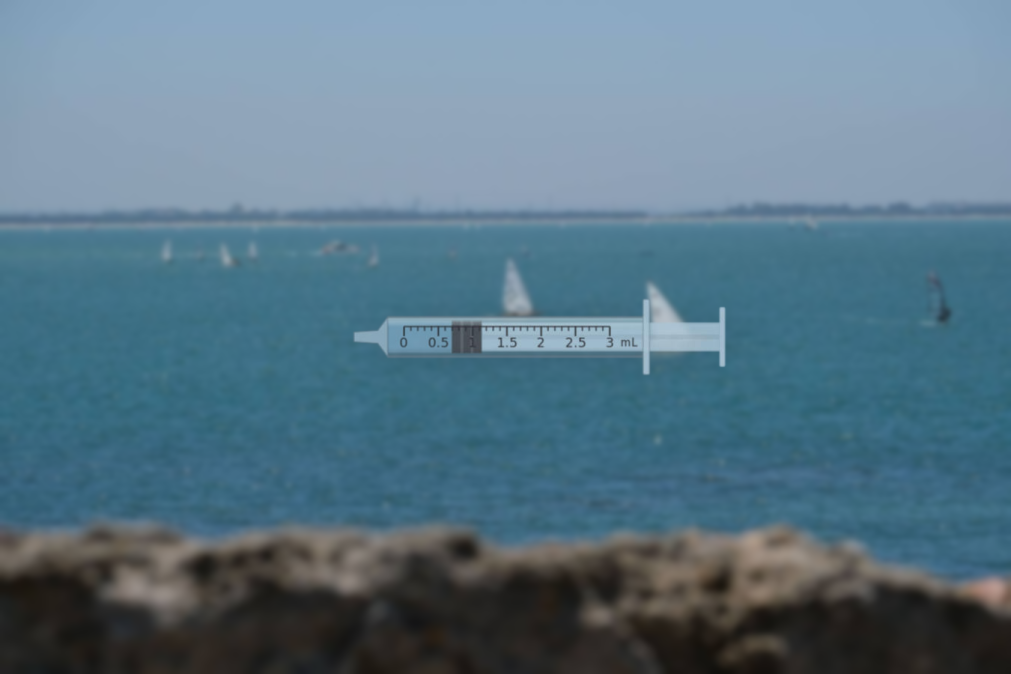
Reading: 0.7,mL
